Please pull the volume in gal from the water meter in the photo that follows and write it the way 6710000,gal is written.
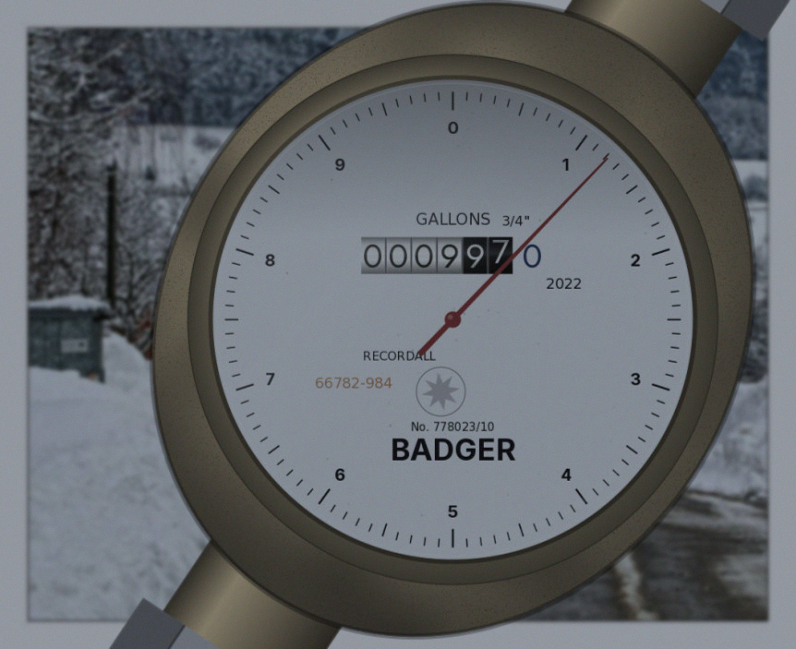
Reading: 9971.2,gal
